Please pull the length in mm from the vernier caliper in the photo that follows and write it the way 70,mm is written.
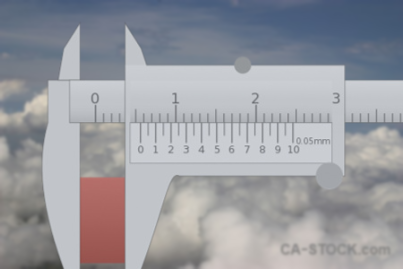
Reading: 5.6,mm
